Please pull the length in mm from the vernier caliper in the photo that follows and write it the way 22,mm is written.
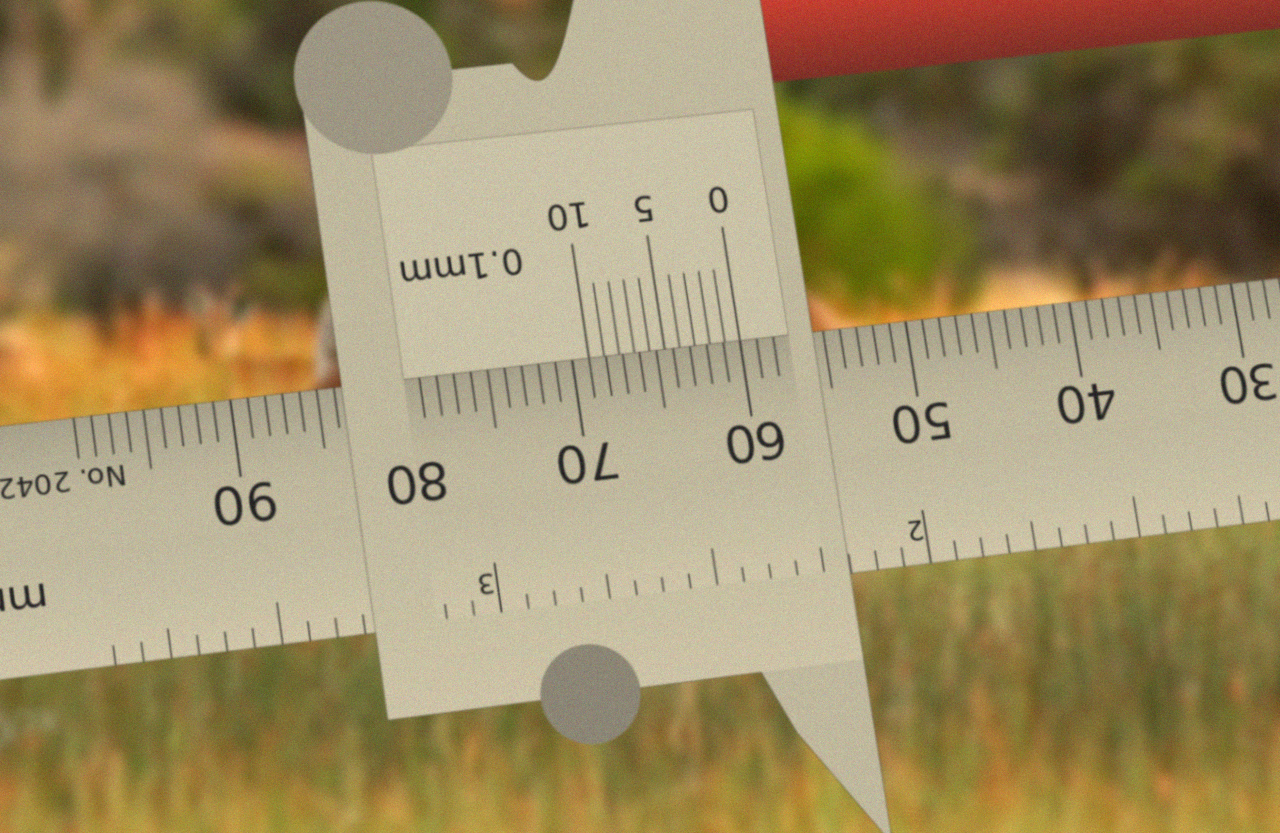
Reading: 60.0,mm
